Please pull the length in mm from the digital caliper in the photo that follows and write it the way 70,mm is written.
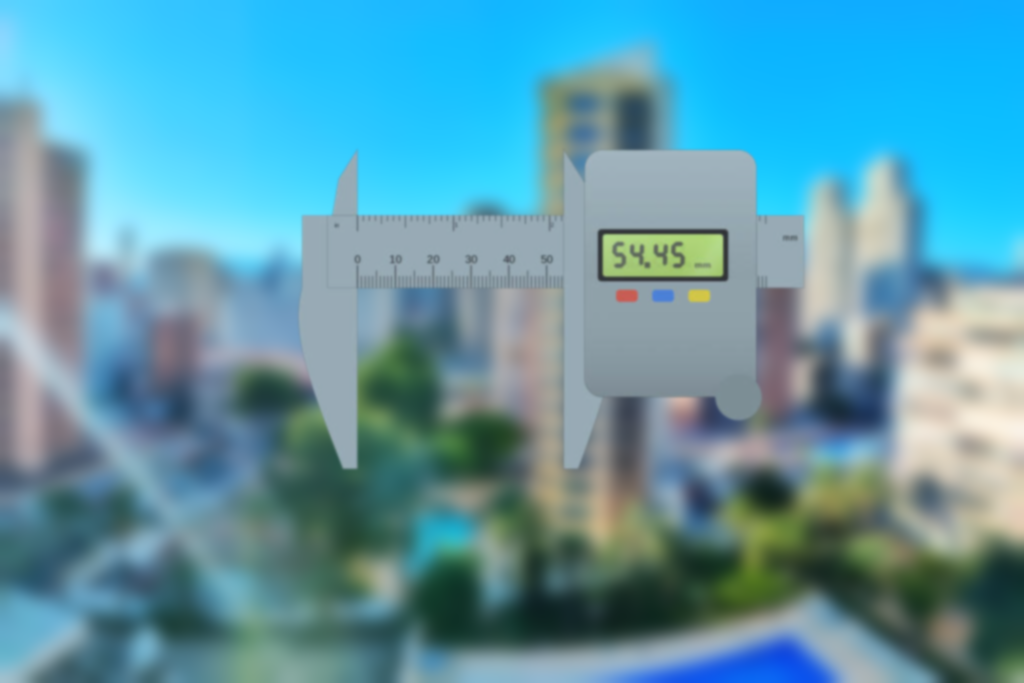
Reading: 54.45,mm
